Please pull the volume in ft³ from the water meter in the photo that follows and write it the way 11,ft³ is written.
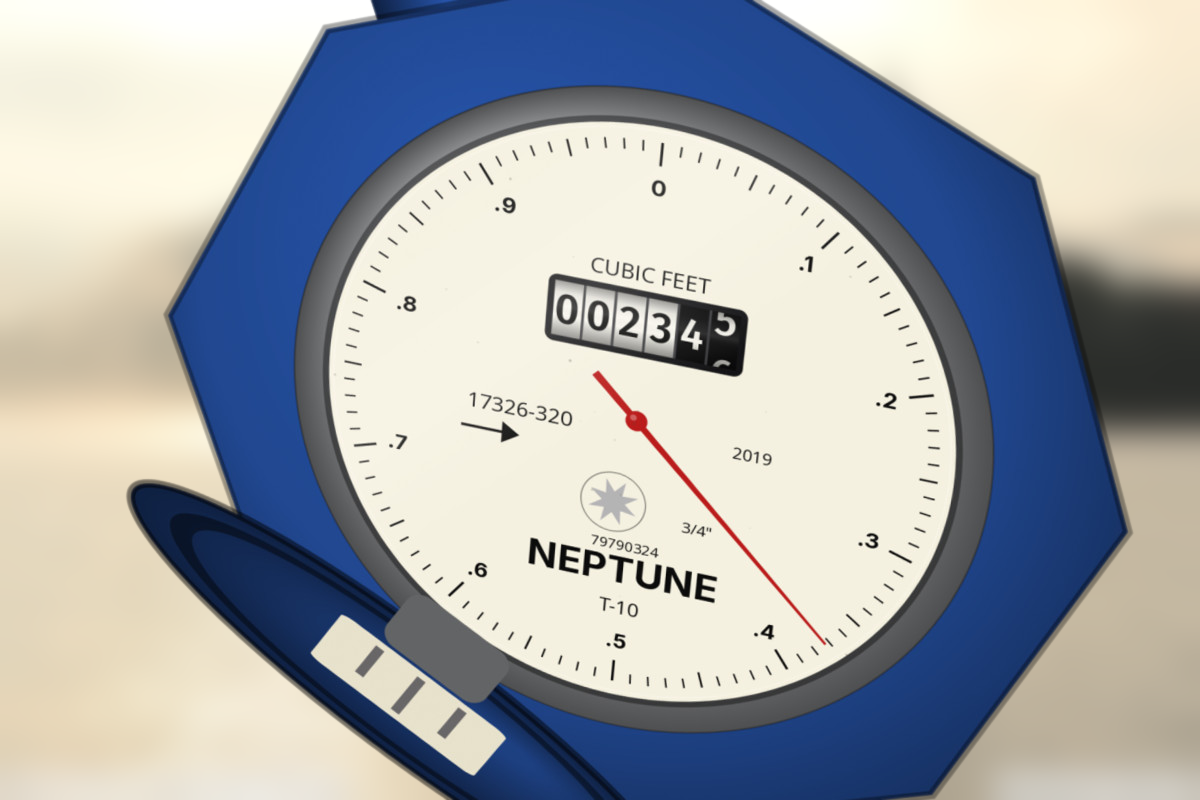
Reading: 2345.37,ft³
